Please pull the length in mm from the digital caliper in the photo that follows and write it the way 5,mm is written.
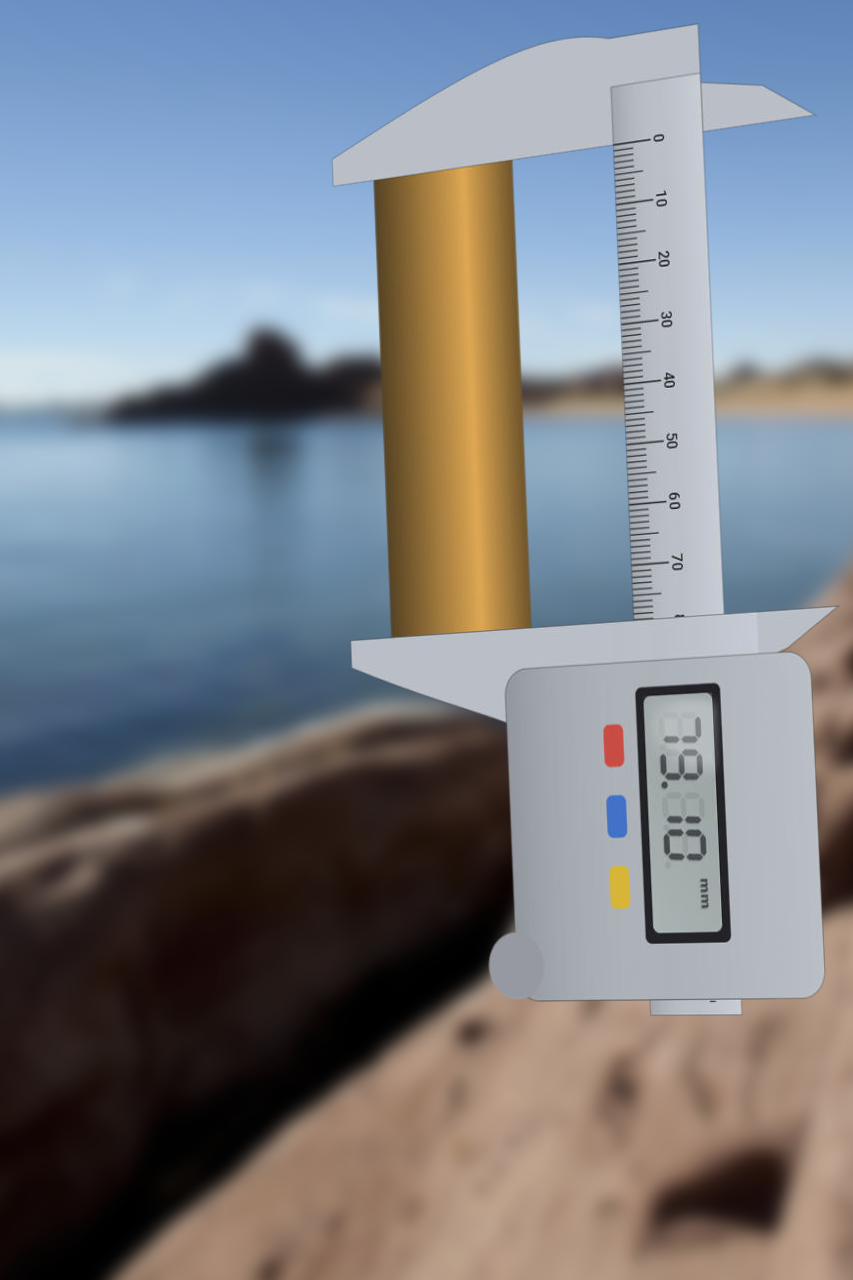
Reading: 79.10,mm
